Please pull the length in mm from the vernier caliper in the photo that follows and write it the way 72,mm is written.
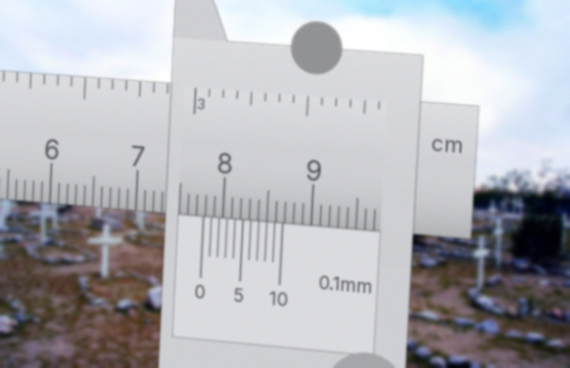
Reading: 77.8,mm
